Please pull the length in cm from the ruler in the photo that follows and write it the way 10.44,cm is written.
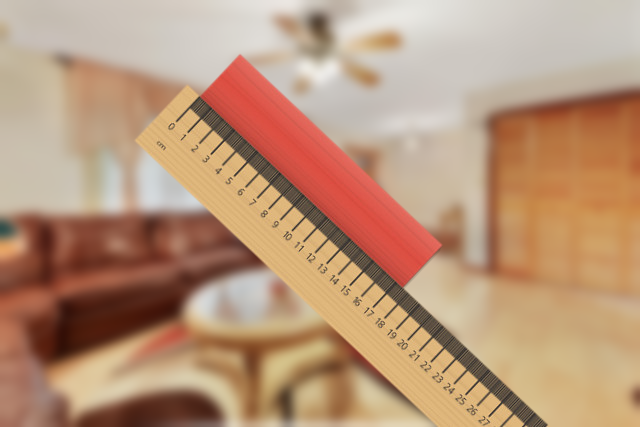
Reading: 17.5,cm
